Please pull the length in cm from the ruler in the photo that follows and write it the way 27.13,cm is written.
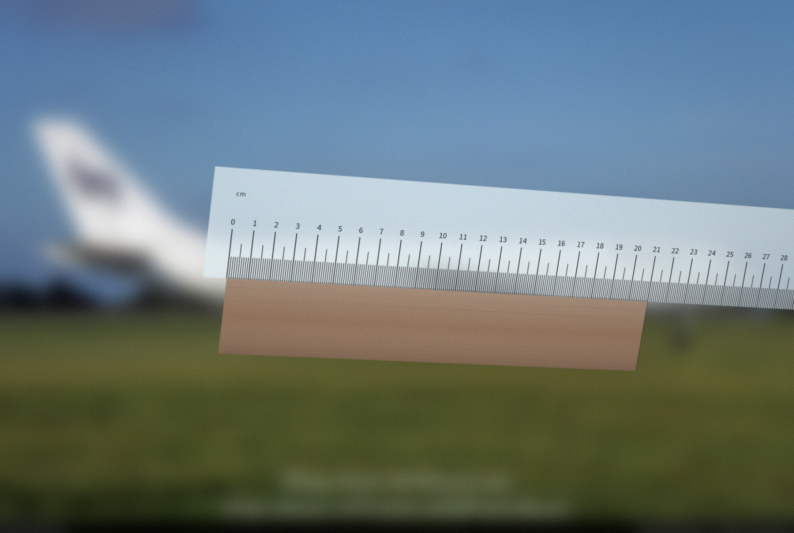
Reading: 21,cm
